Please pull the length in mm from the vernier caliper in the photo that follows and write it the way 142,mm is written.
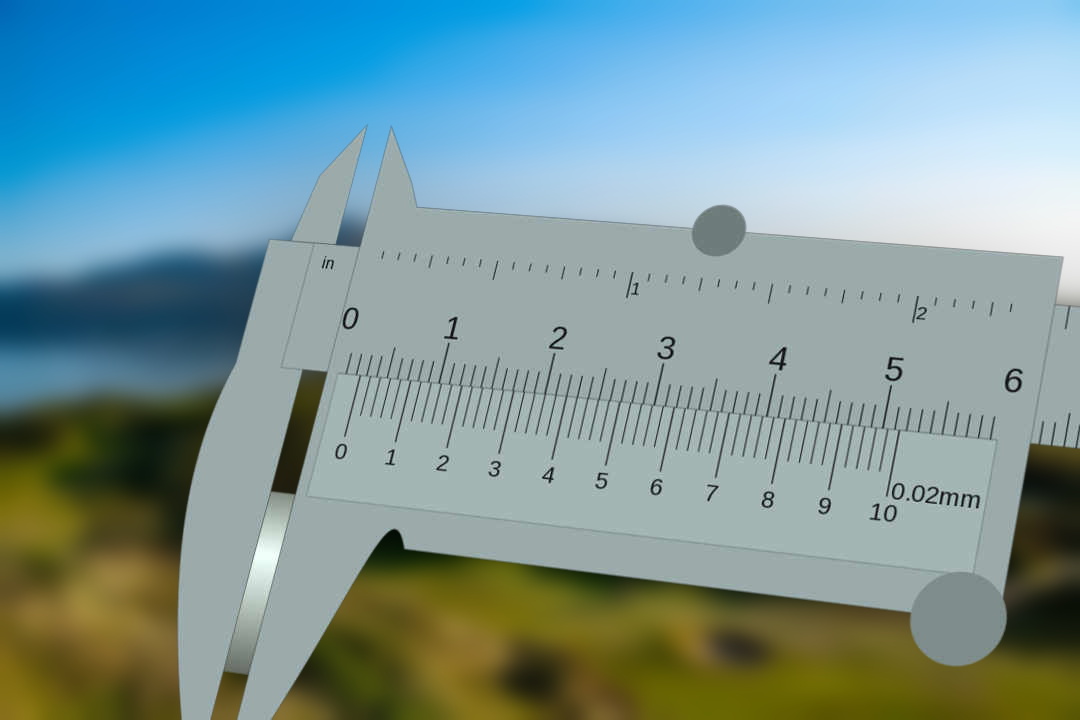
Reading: 2.4,mm
